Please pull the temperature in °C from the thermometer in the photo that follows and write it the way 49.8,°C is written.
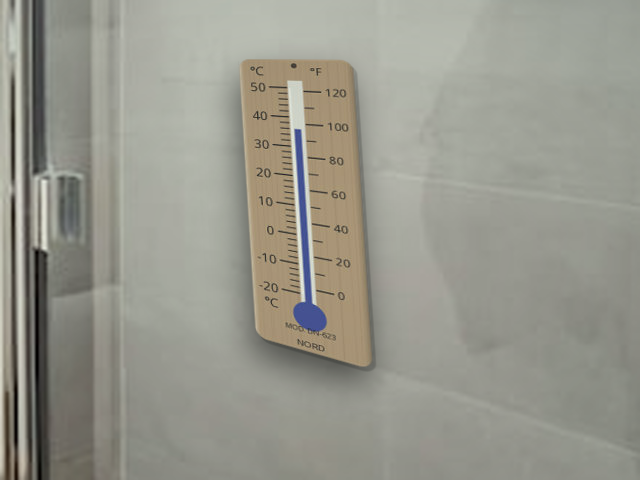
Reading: 36,°C
